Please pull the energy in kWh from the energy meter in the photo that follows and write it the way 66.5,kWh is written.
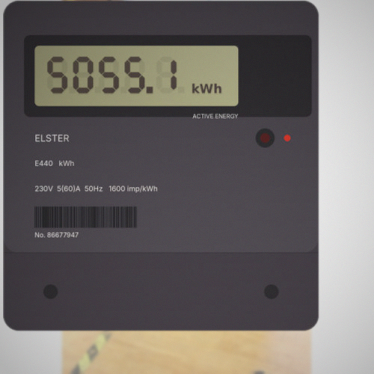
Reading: 5055.1,kWh
